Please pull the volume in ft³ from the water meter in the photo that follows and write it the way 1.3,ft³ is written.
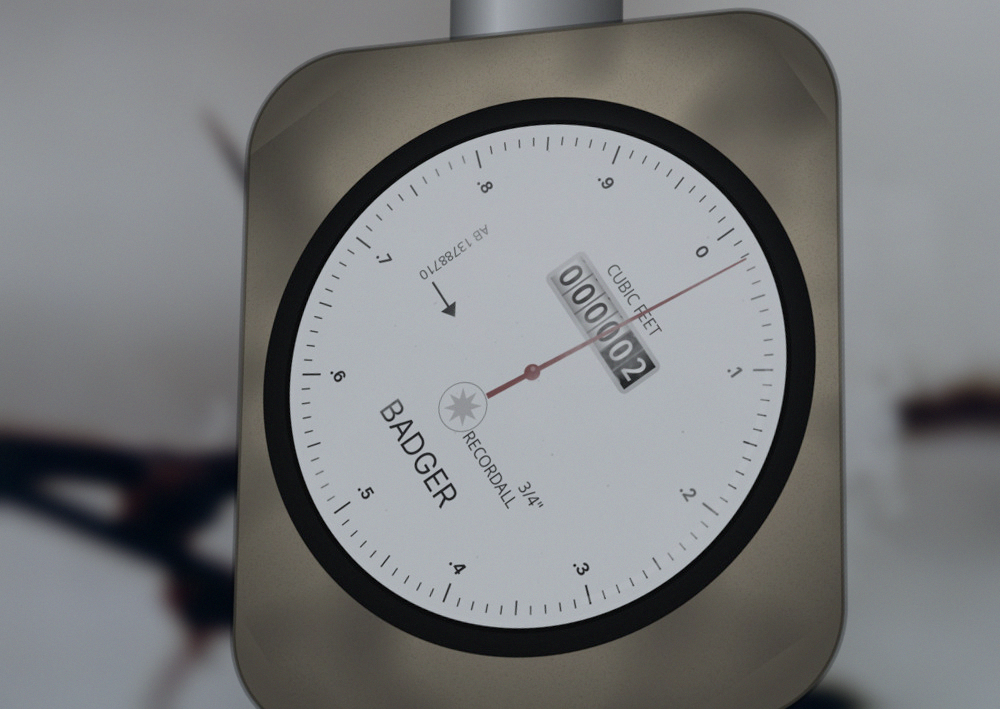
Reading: 2.02,ft³
